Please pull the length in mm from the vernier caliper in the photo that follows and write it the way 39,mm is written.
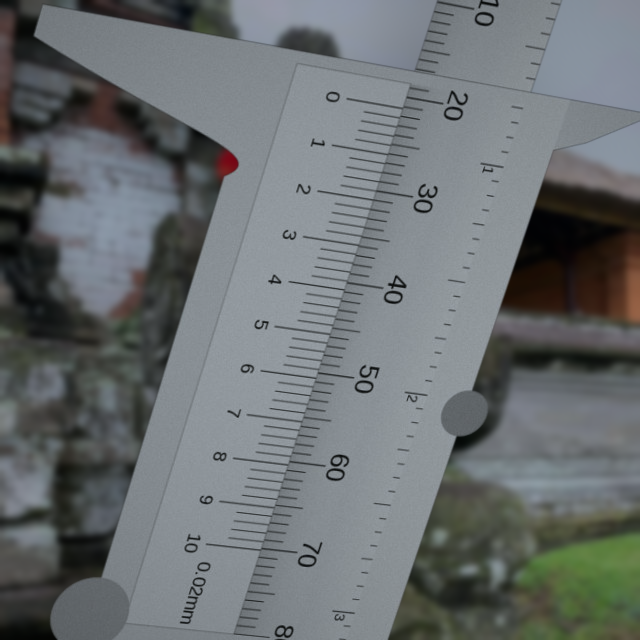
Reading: 21.2,mm
